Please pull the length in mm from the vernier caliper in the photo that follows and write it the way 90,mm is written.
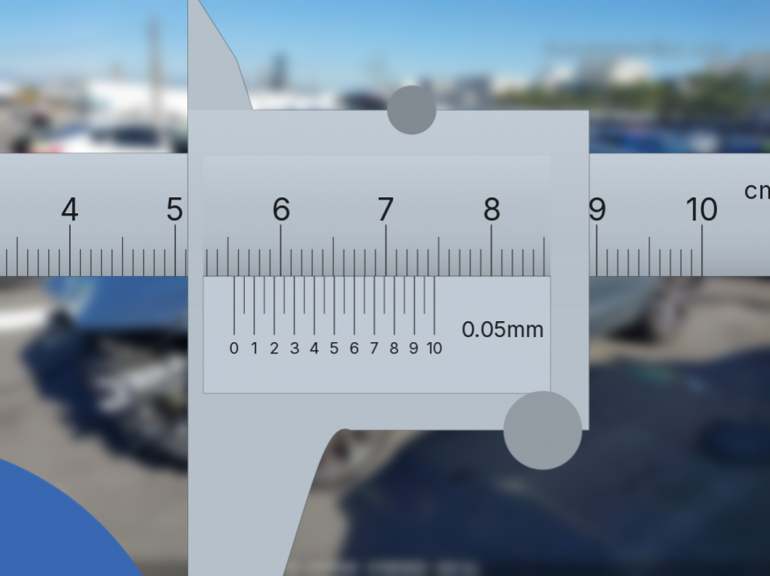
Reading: 55.6,mm
